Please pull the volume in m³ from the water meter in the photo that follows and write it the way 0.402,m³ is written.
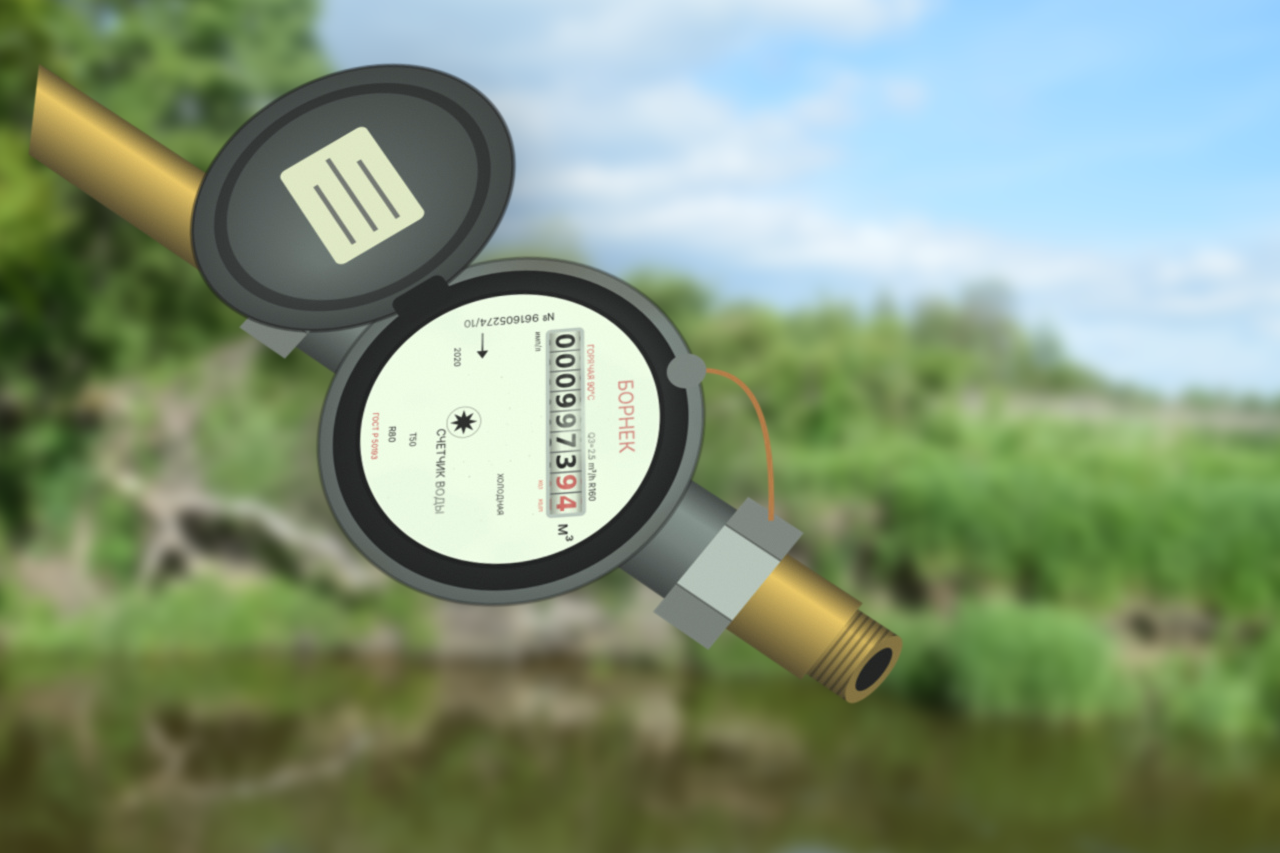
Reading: 9973.94,m³
